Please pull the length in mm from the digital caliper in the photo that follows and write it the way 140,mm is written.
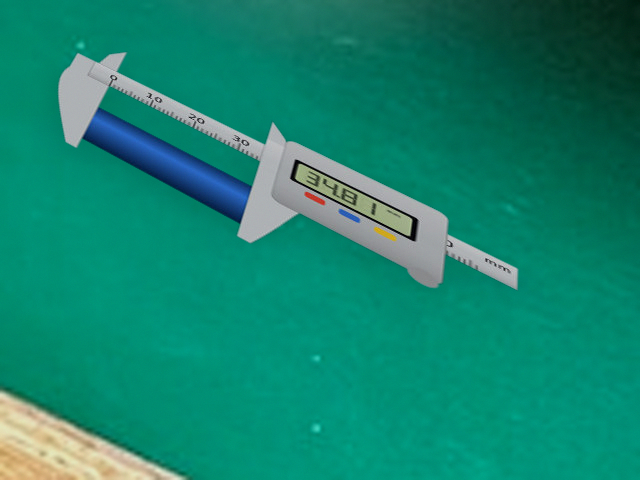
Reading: 34.81,mm
